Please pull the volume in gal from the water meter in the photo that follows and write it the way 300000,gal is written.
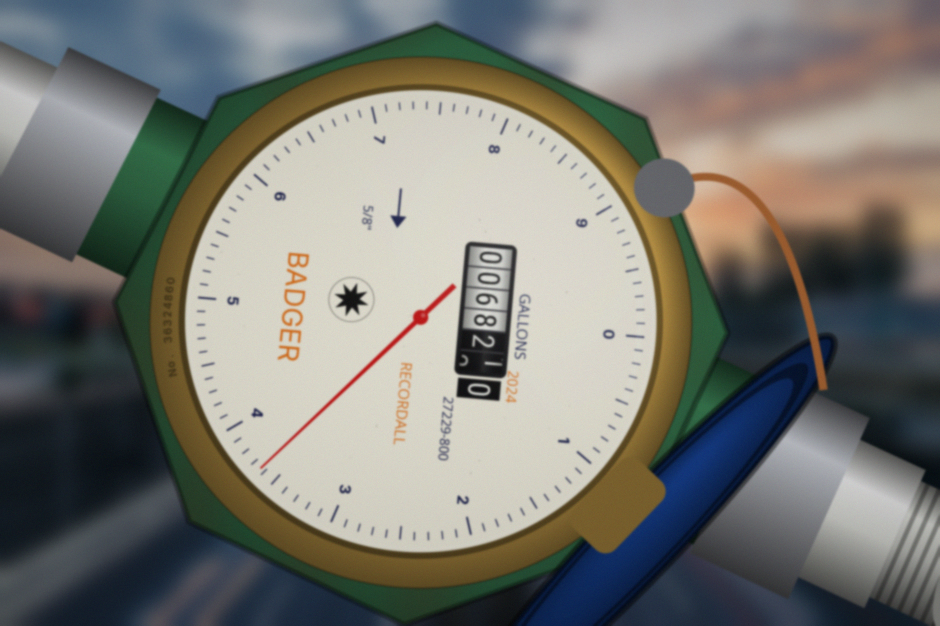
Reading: 68213.6,gal
